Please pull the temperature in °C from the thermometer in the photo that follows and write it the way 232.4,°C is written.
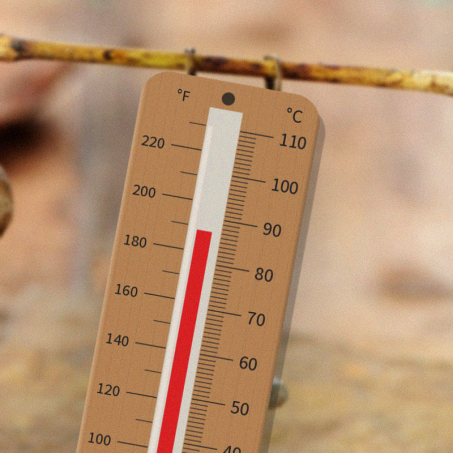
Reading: 87,°C
